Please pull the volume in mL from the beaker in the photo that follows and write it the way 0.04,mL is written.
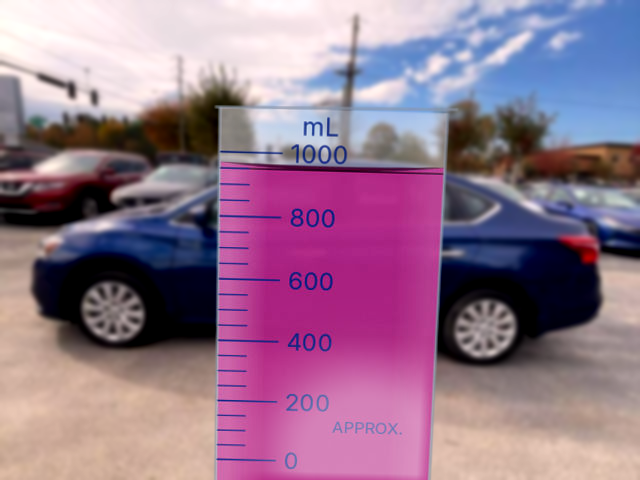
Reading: 950,mL
